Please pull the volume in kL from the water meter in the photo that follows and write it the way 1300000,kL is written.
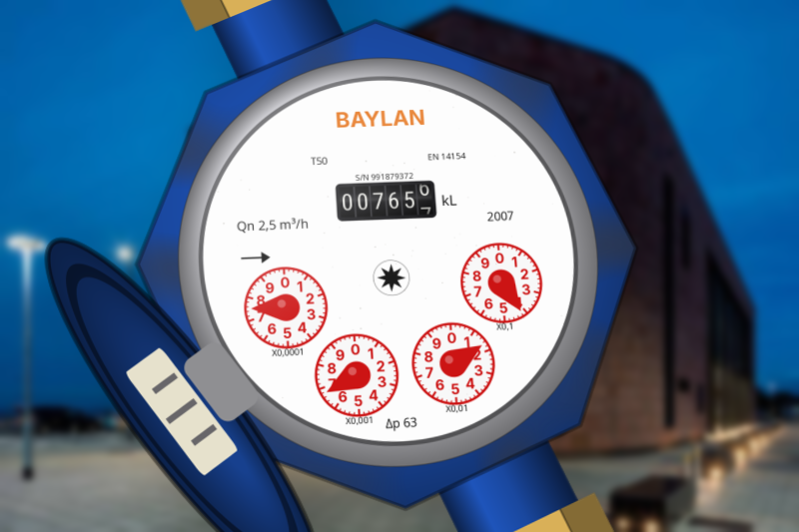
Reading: 7656.4167,kL
